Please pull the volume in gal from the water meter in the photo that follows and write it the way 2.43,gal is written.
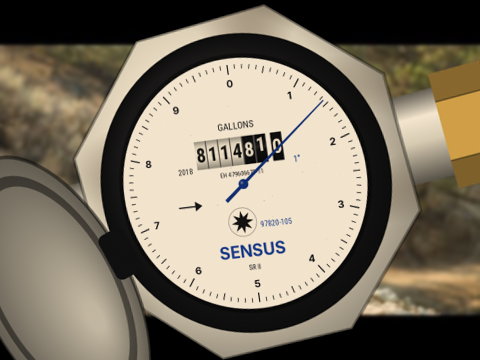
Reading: 8114811.4,gal
